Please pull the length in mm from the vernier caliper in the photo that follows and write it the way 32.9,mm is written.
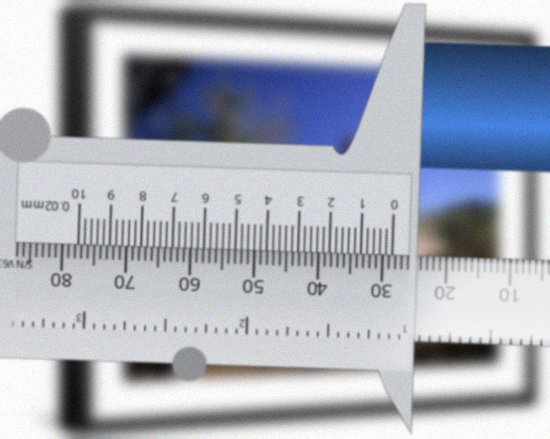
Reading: 28.5,mm
